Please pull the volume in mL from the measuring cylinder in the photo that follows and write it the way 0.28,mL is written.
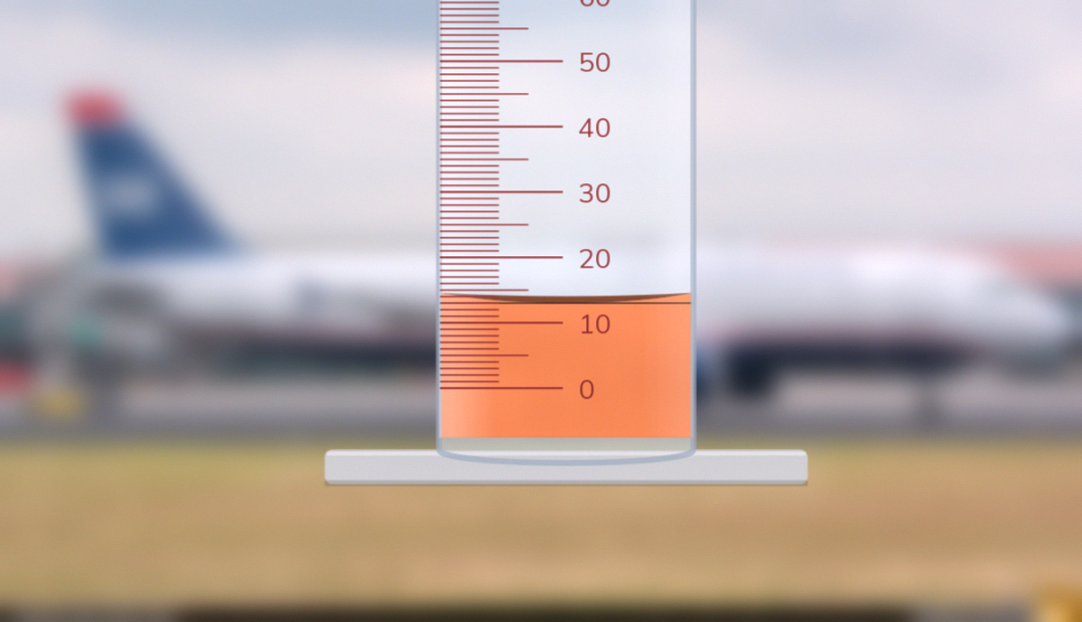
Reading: 13,mL
